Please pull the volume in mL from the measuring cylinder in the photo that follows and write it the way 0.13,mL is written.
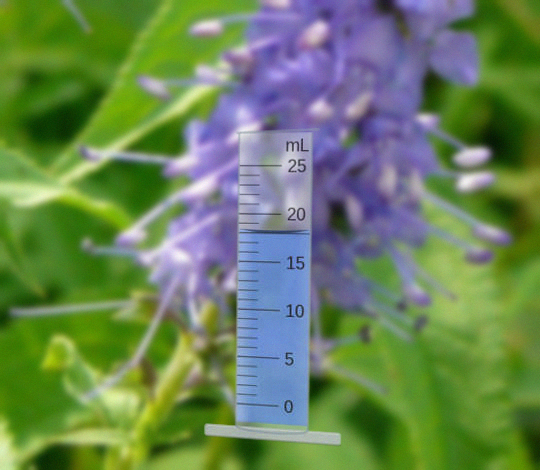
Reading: 18,mL
